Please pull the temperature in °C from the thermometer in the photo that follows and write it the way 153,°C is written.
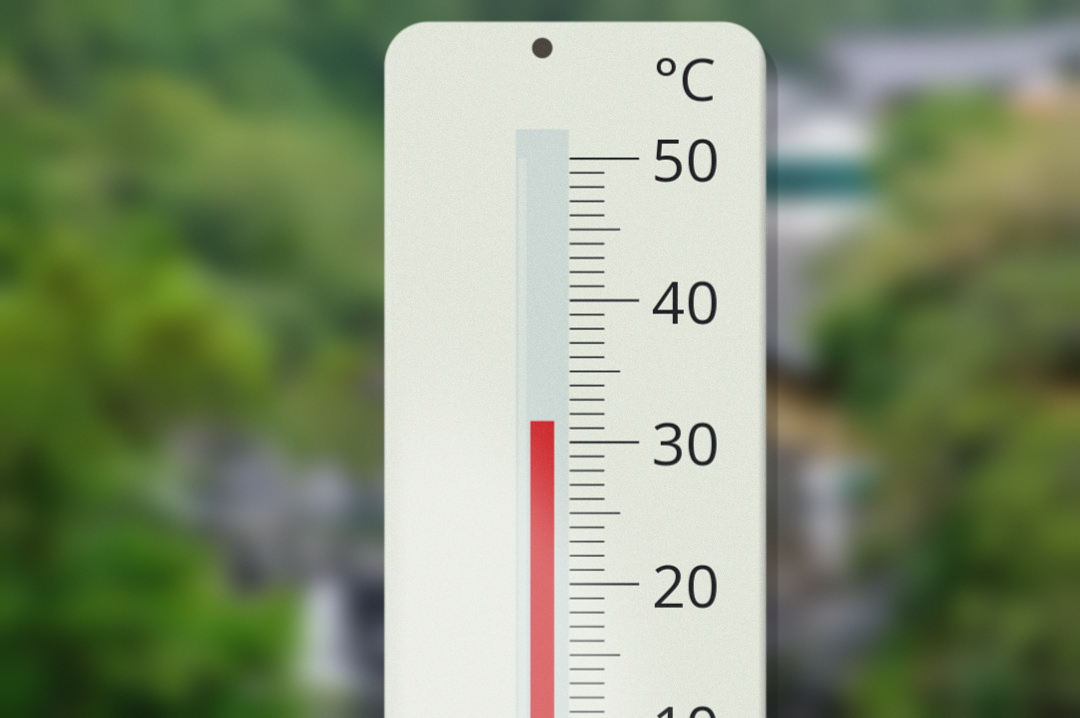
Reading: 31.5,°C
